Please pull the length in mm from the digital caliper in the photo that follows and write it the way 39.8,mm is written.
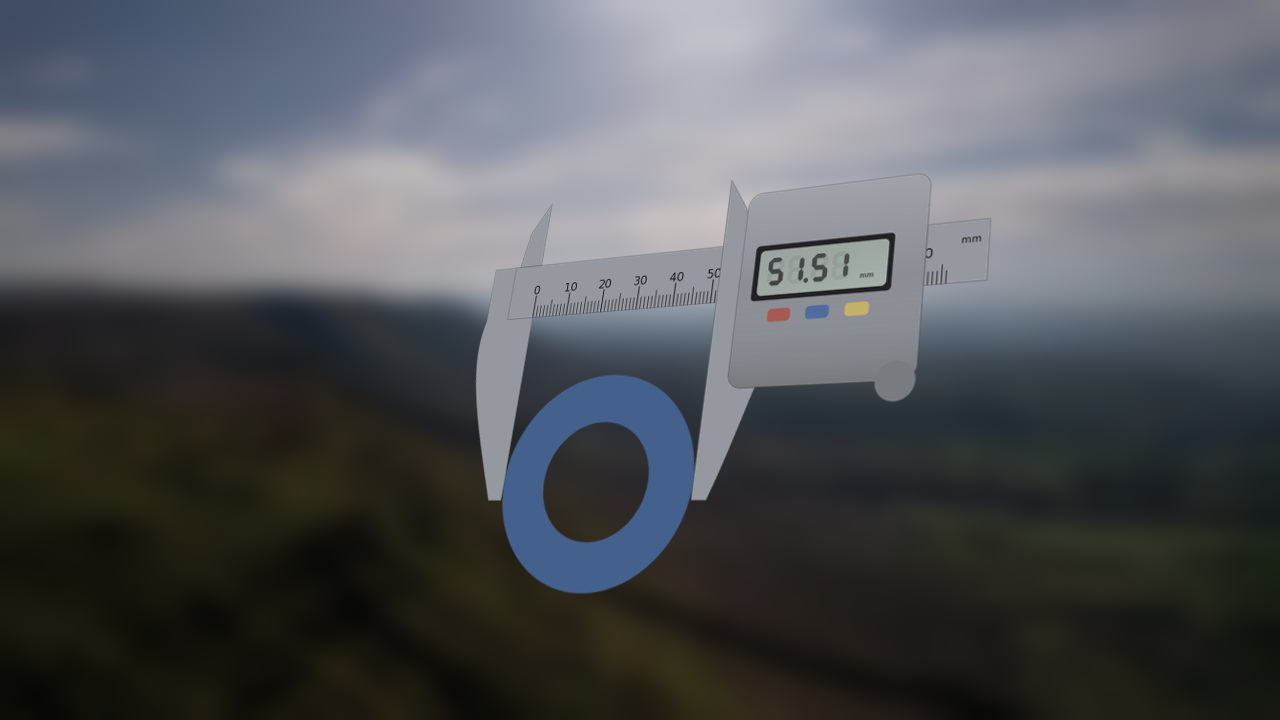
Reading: 51.51,mm
